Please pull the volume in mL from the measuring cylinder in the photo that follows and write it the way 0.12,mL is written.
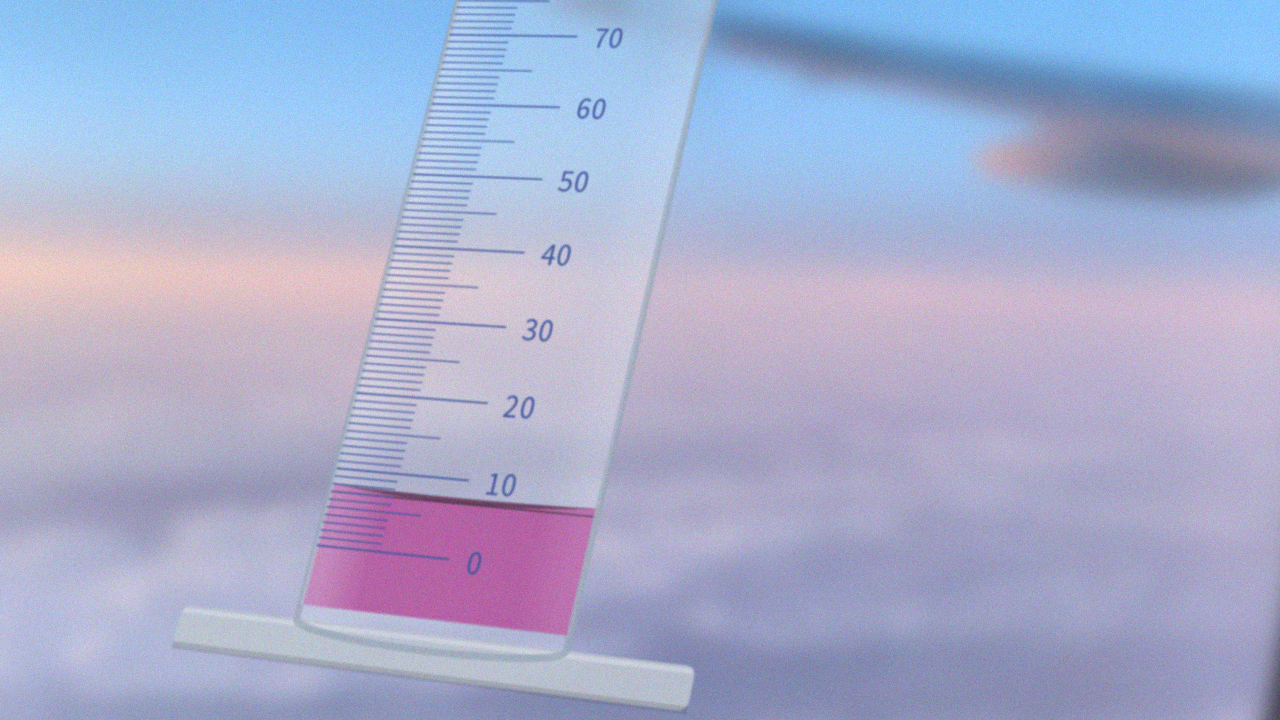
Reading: 7,mL
